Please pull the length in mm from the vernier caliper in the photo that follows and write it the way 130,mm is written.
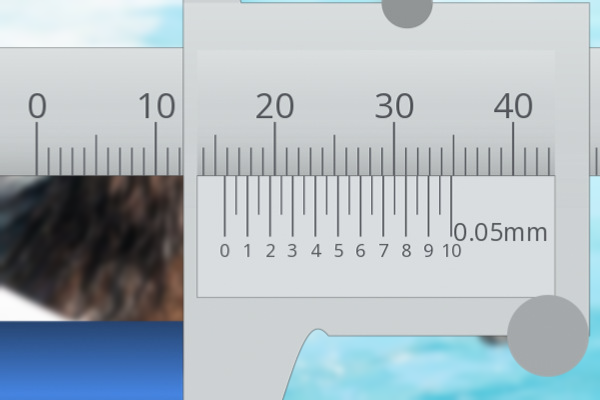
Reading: 15.8,mm
